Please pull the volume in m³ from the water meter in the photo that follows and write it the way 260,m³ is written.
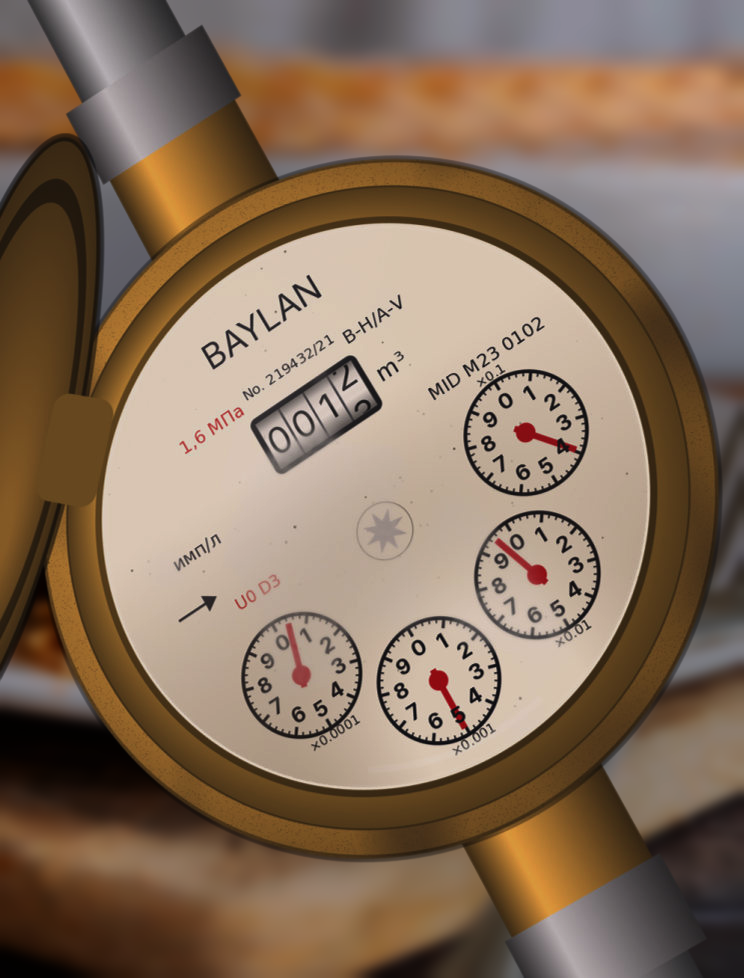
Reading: 12.3950,m³
